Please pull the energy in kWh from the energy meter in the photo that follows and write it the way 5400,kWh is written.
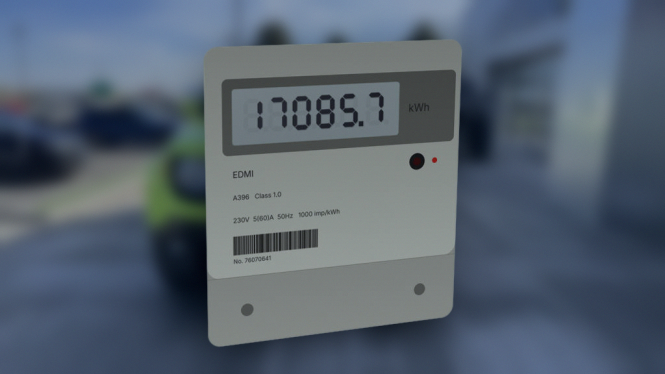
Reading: 17085.7,kWh
